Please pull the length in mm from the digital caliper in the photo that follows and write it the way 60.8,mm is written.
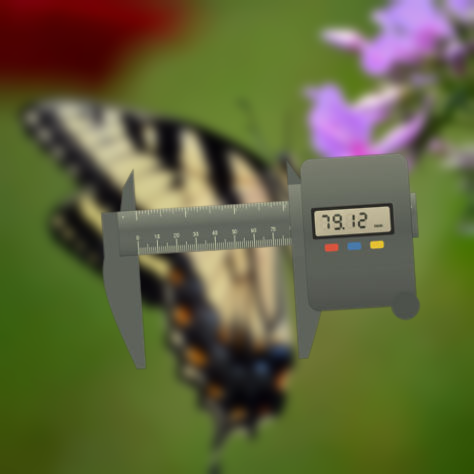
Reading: 79.12,mm
